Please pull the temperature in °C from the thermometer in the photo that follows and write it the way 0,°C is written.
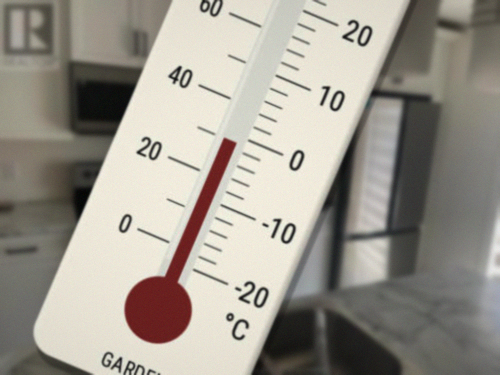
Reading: -1,°C
